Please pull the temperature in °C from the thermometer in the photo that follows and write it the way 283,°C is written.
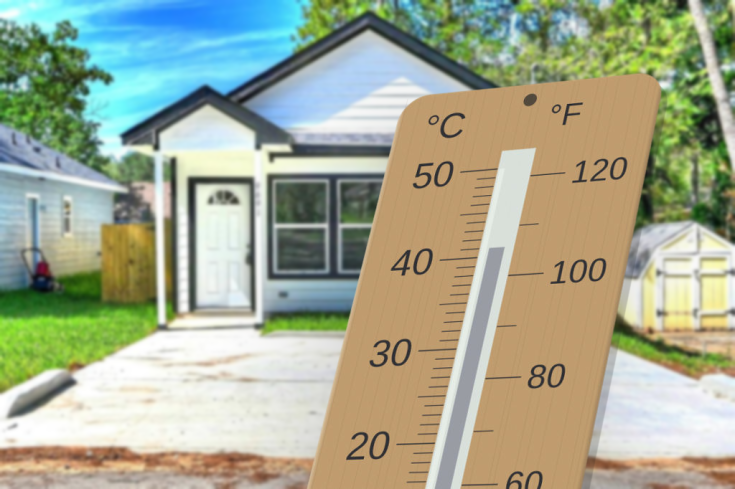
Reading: 41,°C
